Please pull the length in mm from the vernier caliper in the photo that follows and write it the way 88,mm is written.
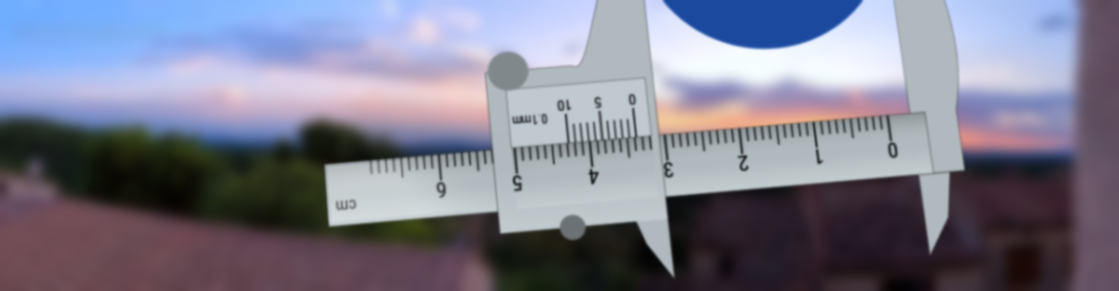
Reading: 33.8,mm
